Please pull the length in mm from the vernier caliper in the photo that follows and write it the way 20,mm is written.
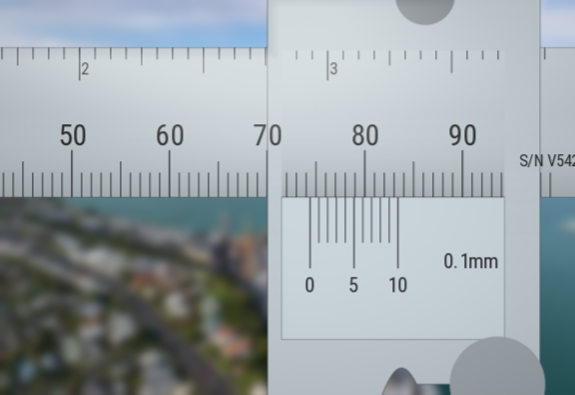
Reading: 74.4,mm
